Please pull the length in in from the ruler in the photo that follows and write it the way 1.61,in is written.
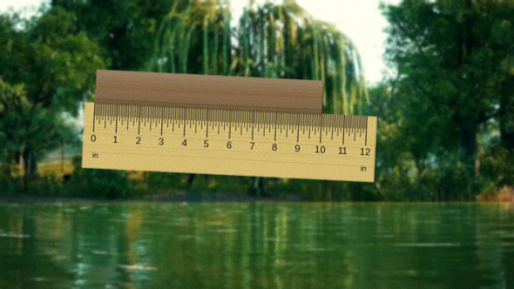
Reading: 10,in
